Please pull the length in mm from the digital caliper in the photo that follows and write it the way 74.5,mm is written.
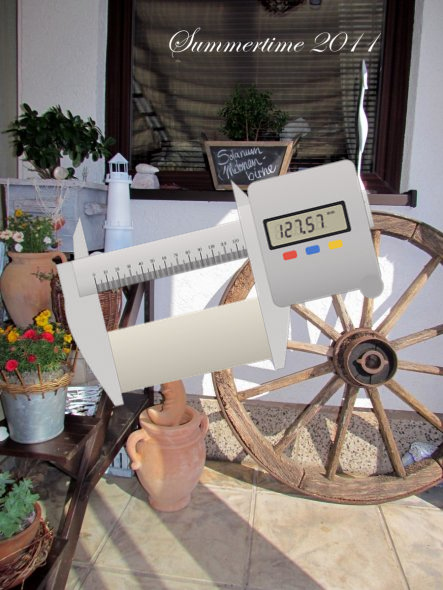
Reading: 127.57,mm
